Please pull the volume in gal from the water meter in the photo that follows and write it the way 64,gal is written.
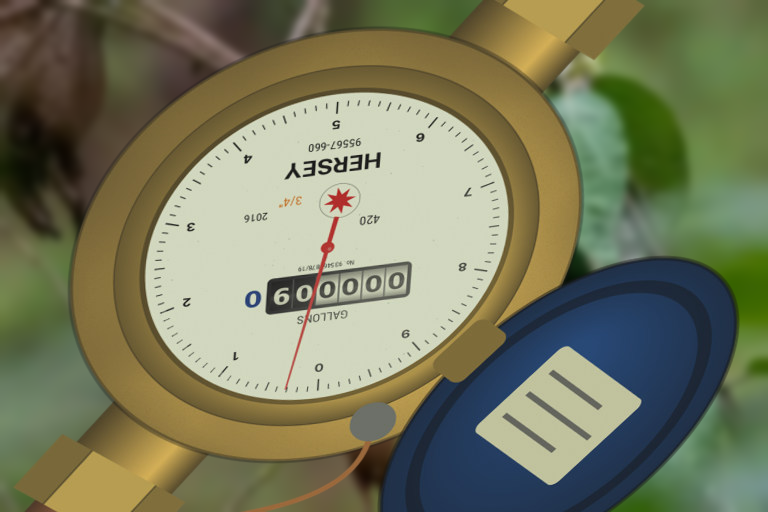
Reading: 90.3,gal
